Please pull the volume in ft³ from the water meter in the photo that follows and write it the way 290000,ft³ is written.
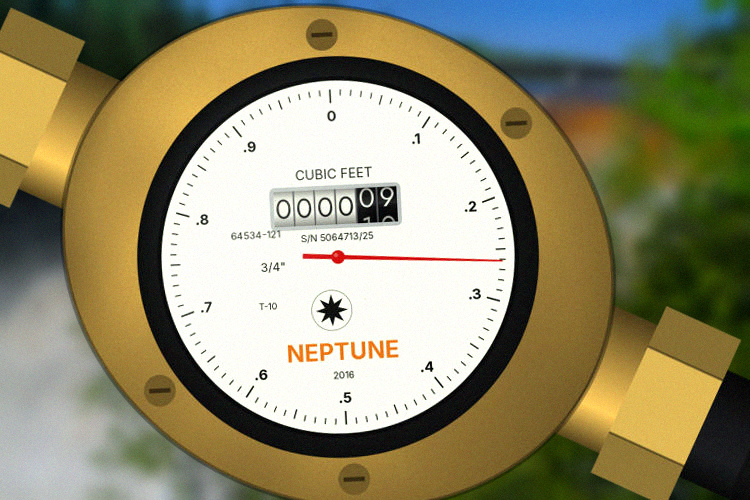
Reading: 9.26,ft³
